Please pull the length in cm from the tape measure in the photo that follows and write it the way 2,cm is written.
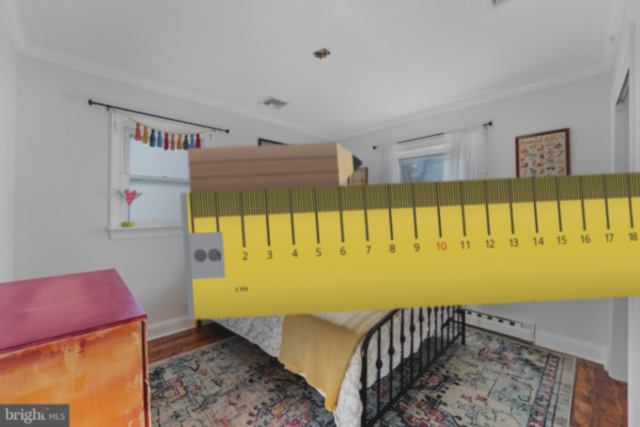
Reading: 7,cm
